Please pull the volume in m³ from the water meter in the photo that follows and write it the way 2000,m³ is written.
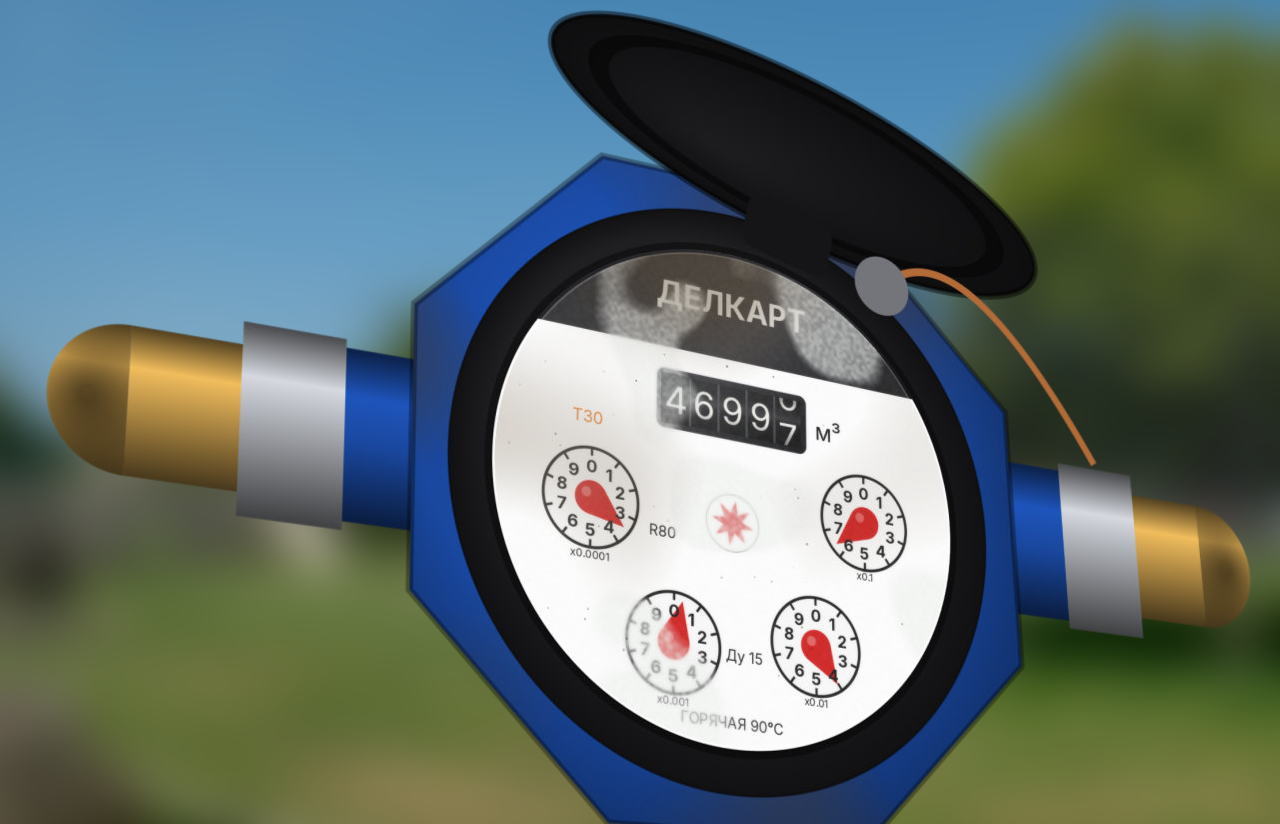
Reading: 46996.6403,m³
